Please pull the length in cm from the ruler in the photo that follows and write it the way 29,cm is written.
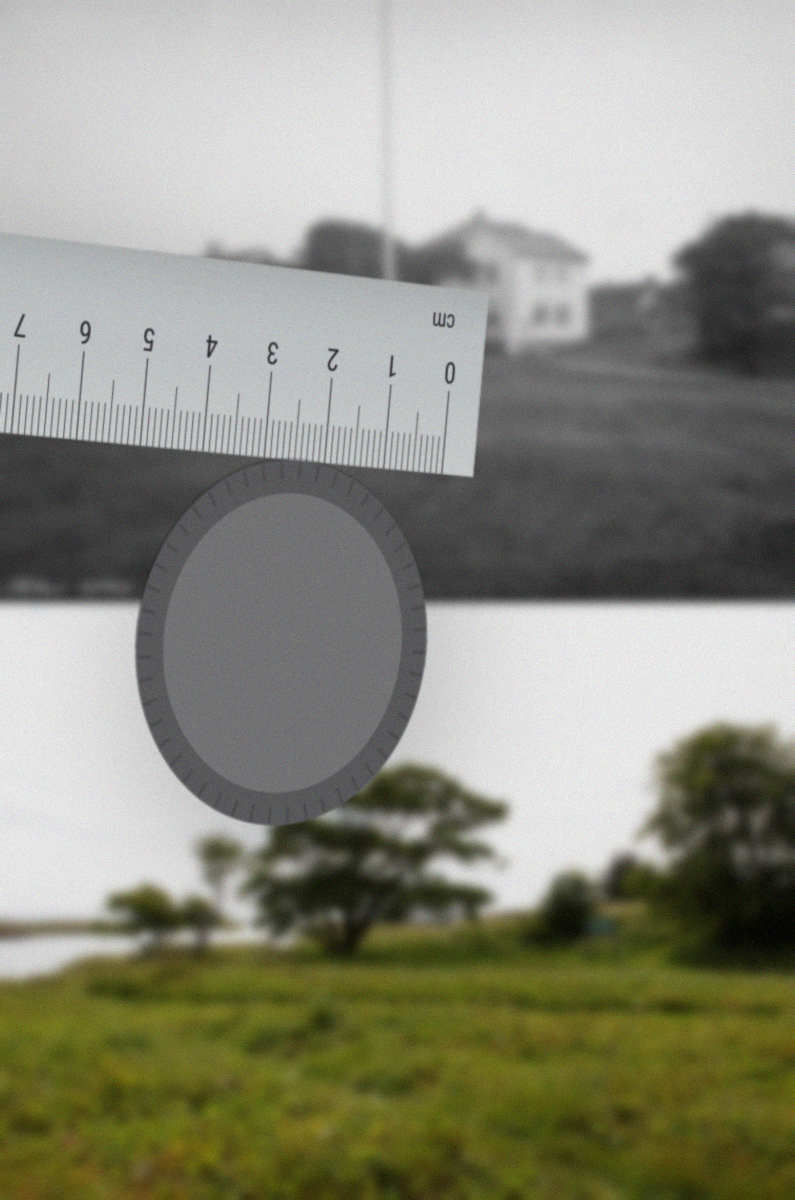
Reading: 4.8,cm
